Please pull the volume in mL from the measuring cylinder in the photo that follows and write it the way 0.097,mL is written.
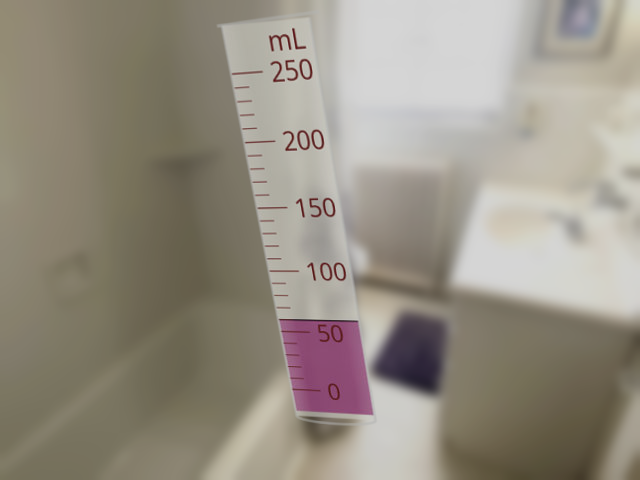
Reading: 60,mL
